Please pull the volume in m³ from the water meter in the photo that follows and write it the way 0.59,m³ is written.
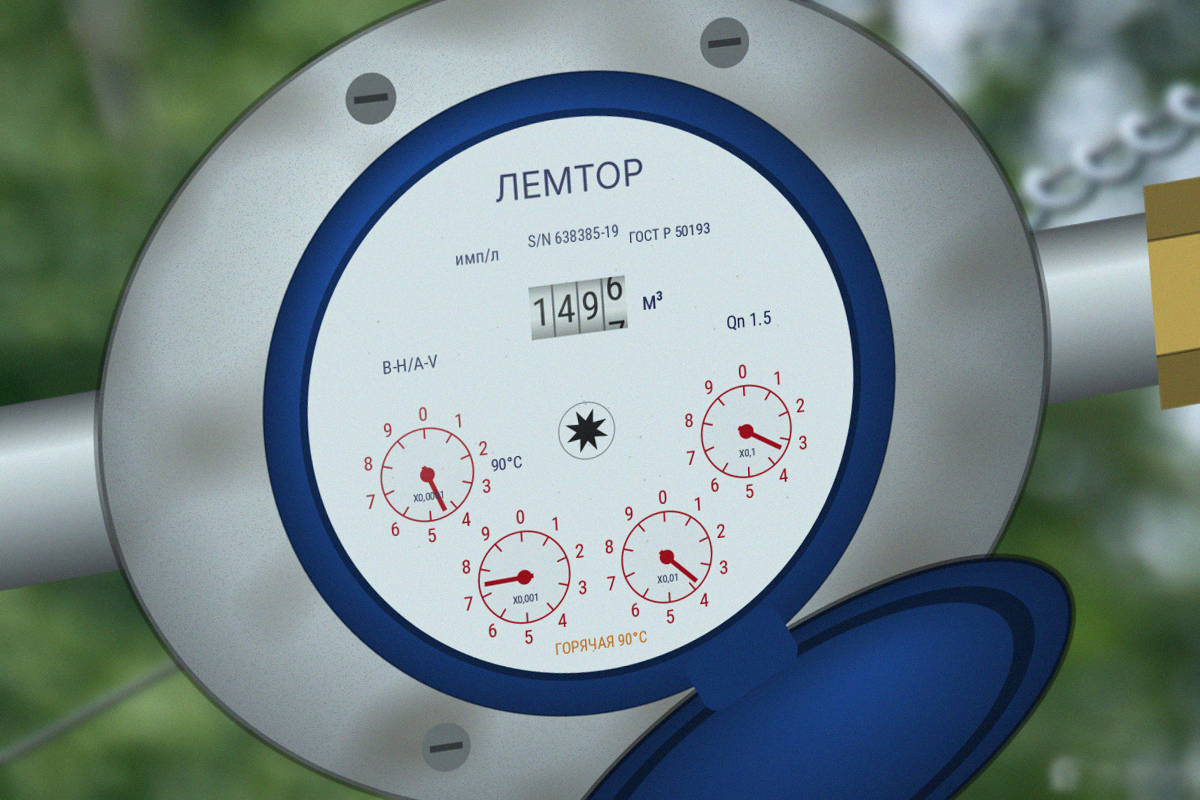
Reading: 1496.3374,m³
